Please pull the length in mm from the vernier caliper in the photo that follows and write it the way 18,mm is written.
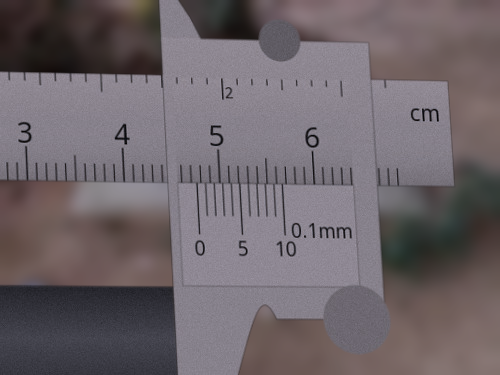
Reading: 47.6,mm
